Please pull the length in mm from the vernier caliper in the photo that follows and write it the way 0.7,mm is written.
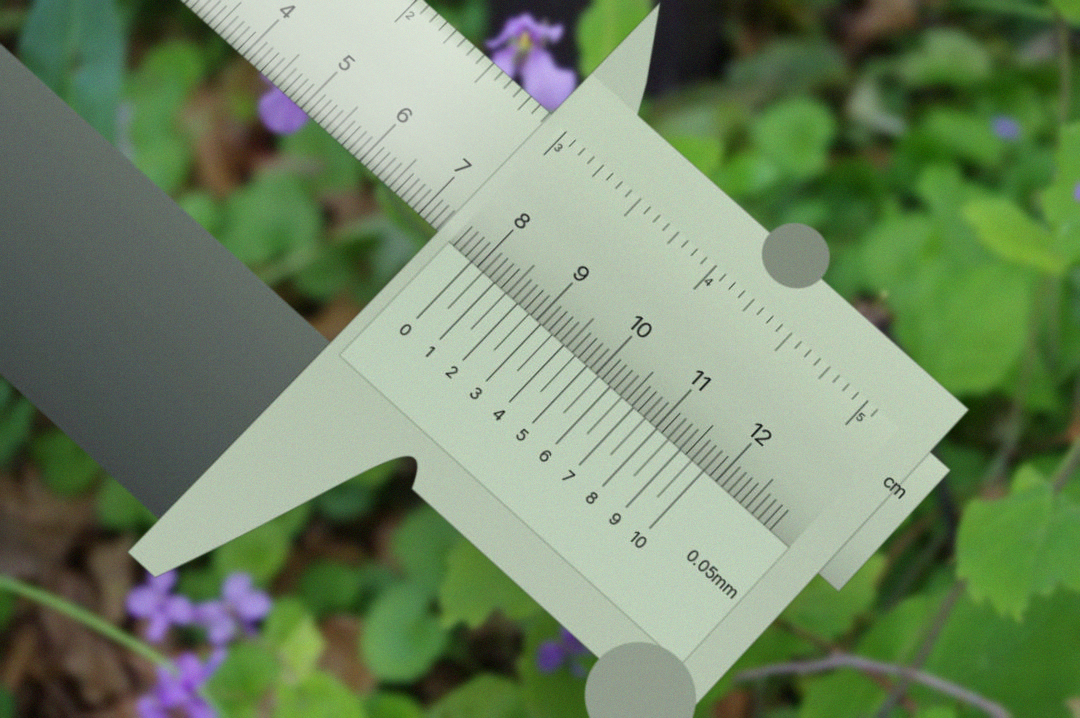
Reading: 79.0,mm
